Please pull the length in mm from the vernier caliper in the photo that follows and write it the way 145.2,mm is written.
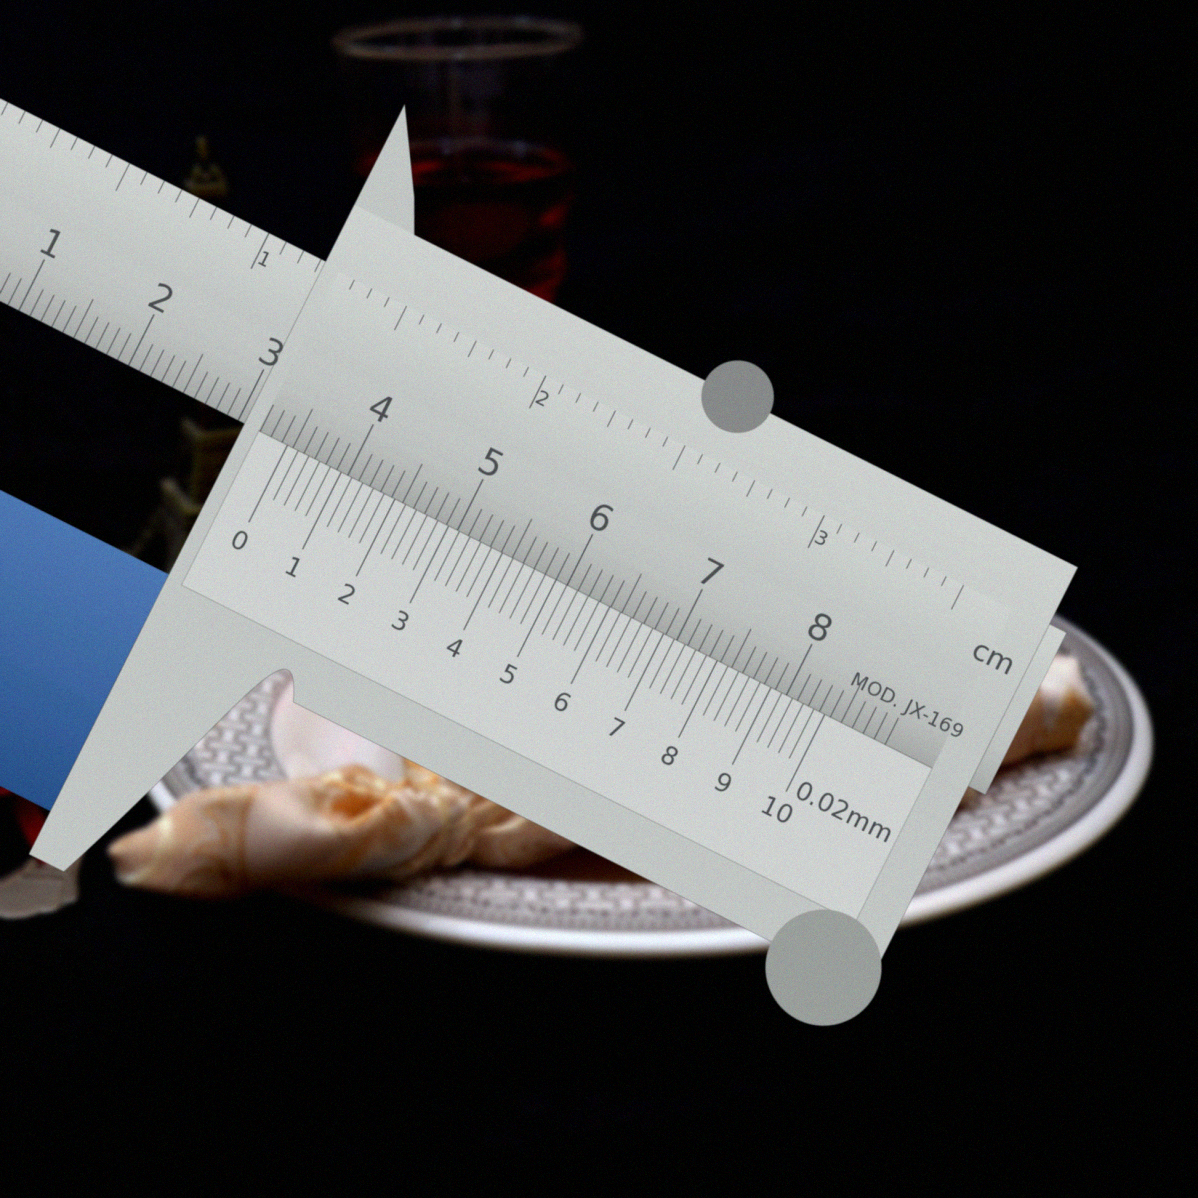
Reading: 34.5,mm
